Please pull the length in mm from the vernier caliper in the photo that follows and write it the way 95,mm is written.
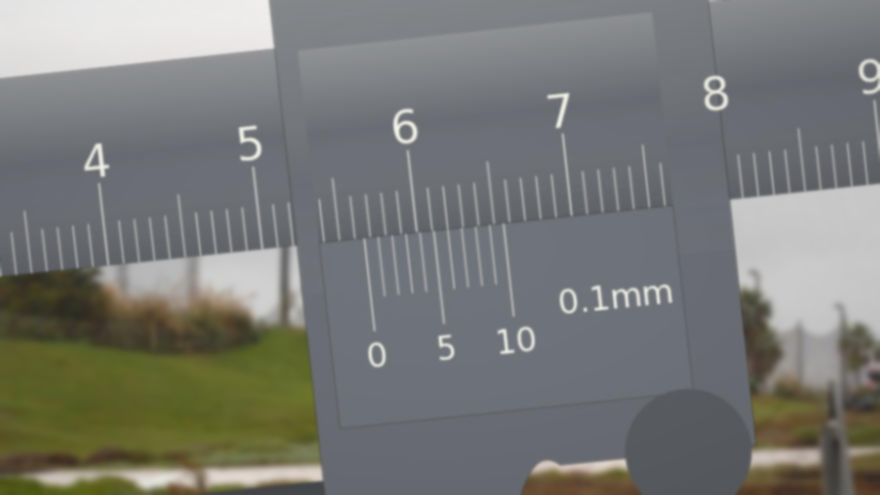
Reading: 56.6,mm
